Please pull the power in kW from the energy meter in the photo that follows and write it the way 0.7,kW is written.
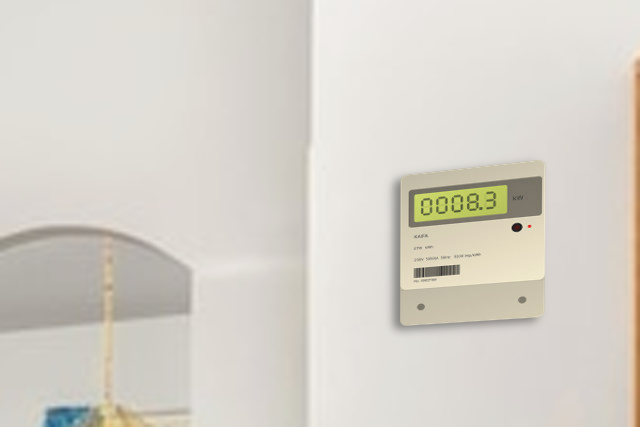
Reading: 8.3,kW
